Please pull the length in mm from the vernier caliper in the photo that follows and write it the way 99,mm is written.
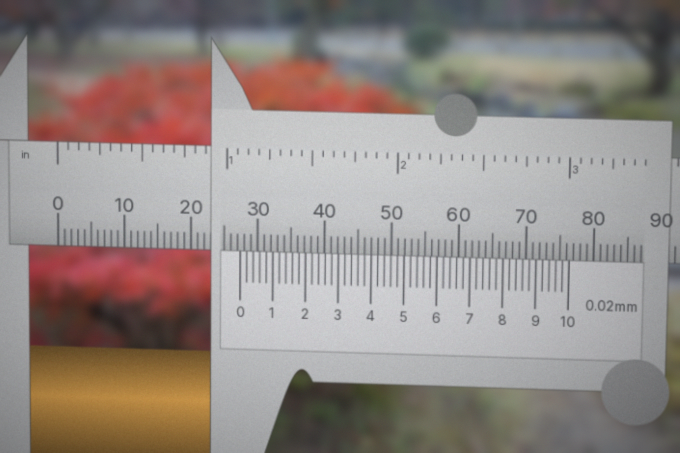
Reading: 27.4,mm
